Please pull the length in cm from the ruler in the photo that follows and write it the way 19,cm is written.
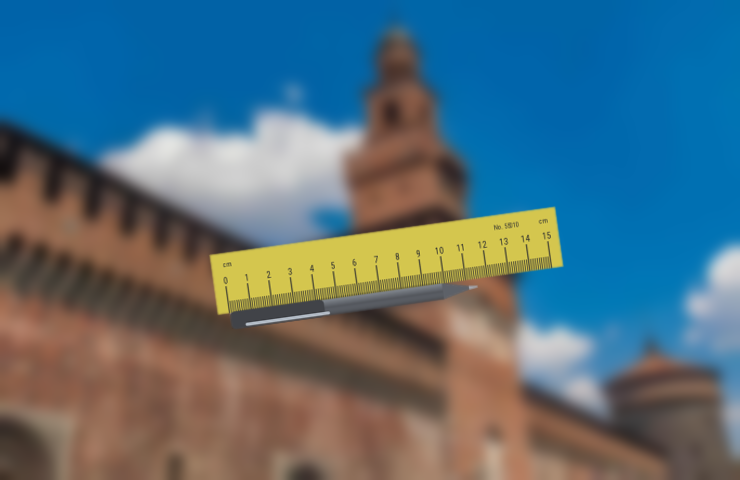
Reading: 11.5,cm
